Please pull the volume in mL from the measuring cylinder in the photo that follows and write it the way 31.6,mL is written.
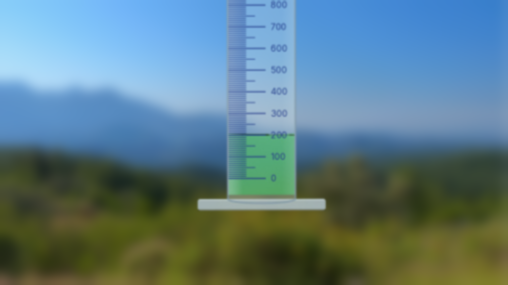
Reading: 200,mL
